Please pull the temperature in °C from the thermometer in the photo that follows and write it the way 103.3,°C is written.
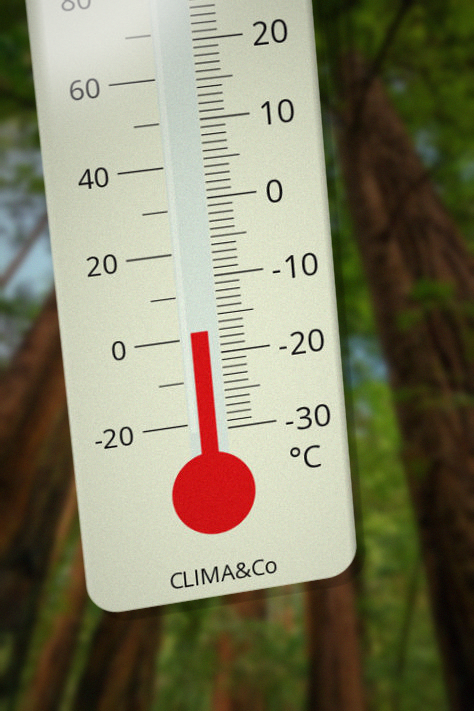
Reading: -17,°C
